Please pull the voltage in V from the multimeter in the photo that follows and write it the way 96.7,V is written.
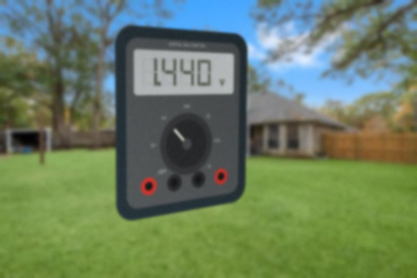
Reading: 1.440,V
